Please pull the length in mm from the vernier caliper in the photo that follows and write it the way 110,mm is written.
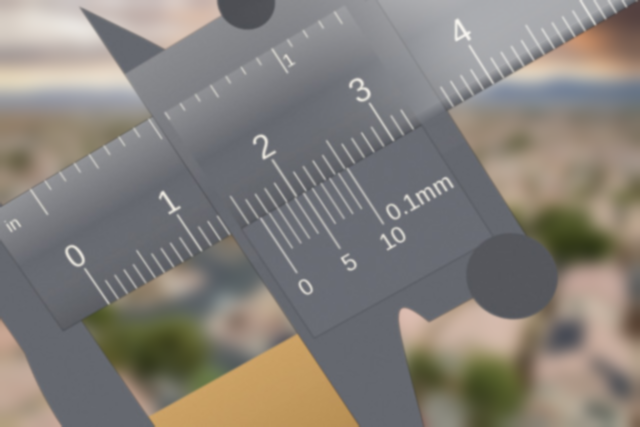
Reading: 16.2,mm
